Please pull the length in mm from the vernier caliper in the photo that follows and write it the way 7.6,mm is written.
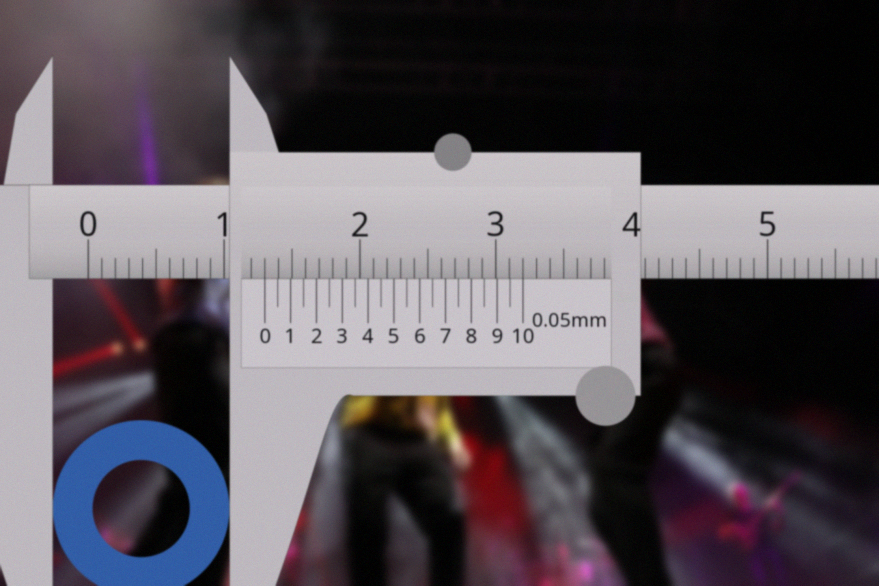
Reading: 13.0,mm
